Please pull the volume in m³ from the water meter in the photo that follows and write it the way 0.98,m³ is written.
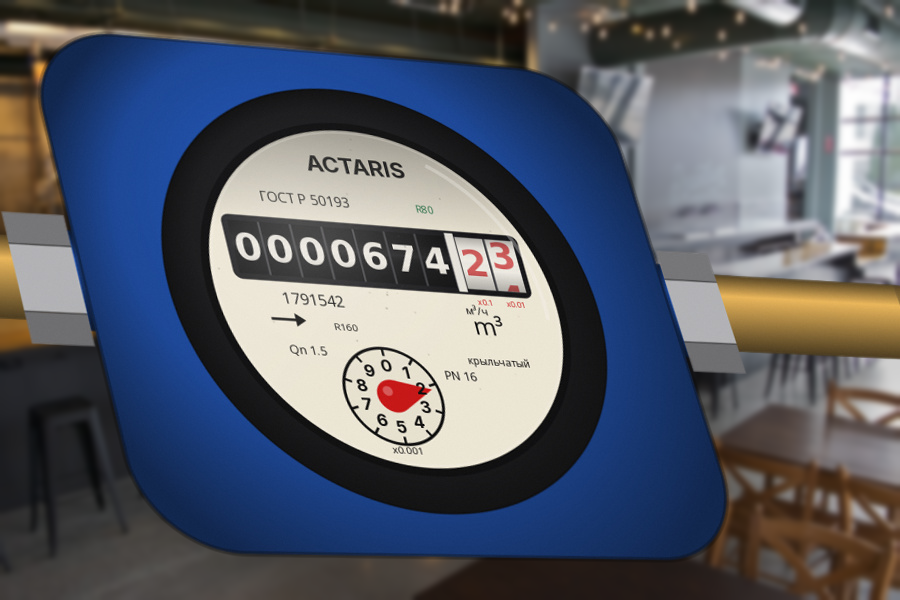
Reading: 674.232,m³
